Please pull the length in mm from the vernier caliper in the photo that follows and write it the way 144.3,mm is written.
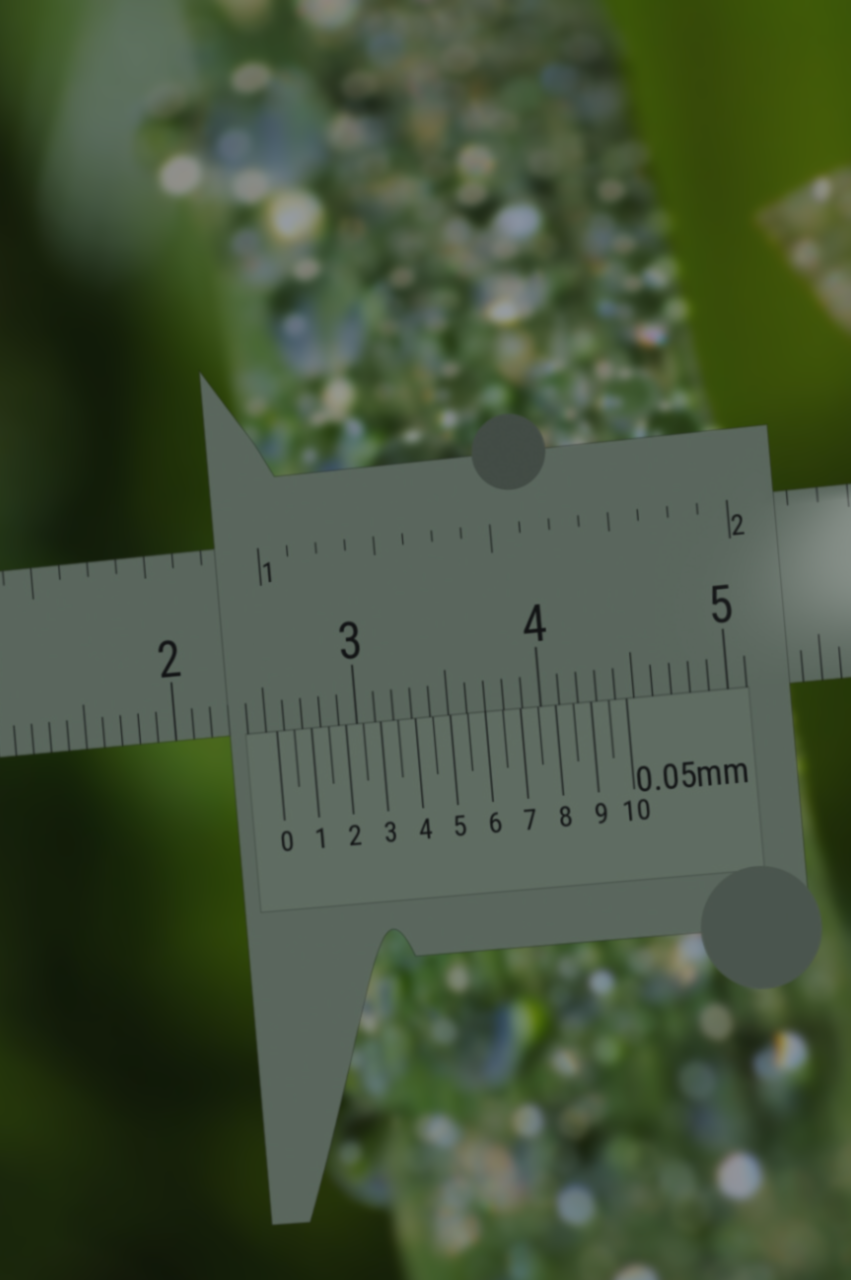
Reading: 25.6,mm
